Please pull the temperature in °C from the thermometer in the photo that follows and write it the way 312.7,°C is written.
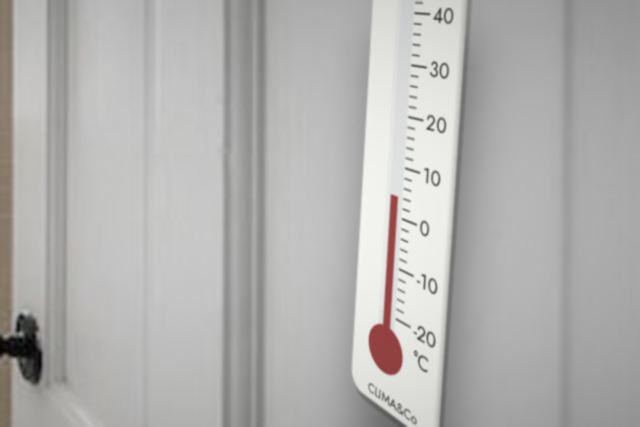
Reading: 4,°C
